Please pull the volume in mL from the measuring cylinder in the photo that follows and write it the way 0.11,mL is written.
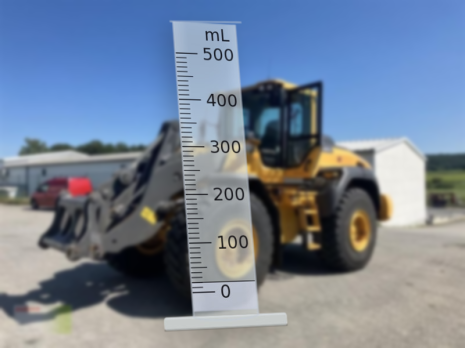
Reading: 20,mL
